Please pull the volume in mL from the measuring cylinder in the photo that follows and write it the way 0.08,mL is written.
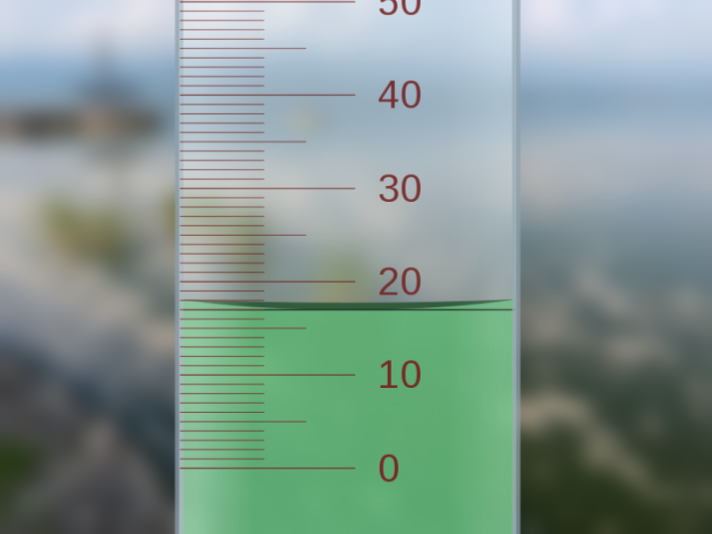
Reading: 17,mL
